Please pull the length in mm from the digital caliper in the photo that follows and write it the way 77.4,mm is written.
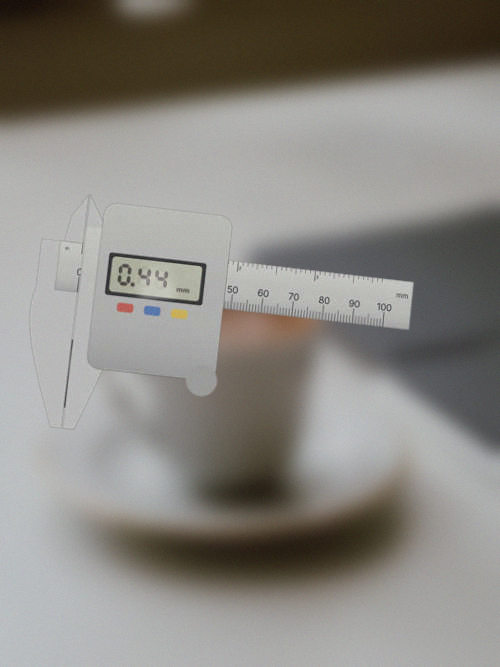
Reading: 0.44,mm
